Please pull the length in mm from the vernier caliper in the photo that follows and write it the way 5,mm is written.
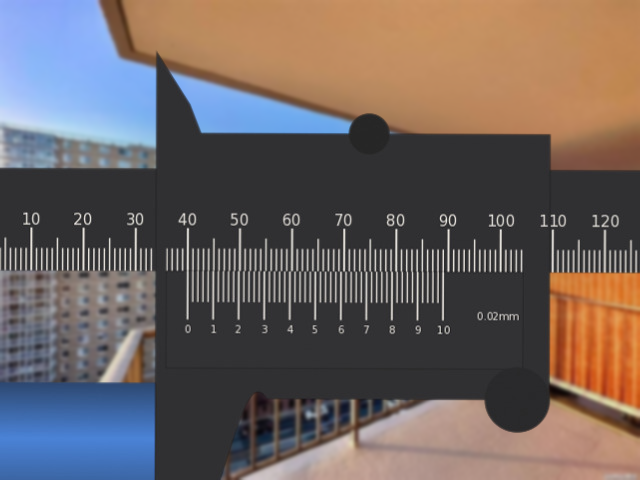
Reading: 40.0,mm
